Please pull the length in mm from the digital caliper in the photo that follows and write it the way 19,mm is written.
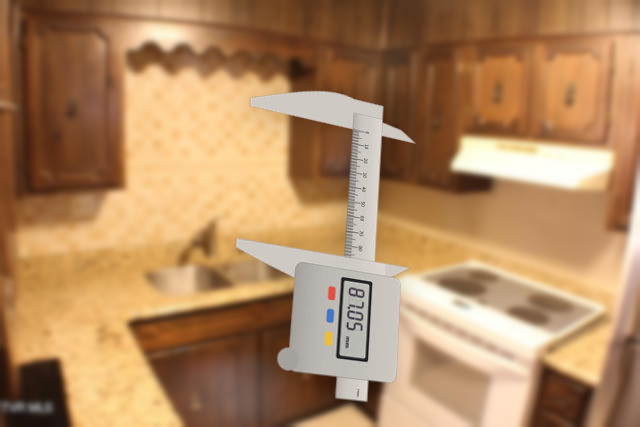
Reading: 87.05,mm
